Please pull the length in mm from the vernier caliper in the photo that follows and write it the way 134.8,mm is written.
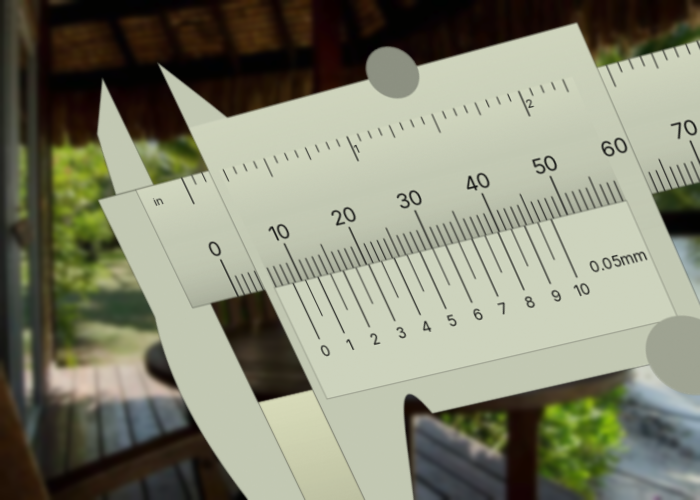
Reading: 8.6,mm
